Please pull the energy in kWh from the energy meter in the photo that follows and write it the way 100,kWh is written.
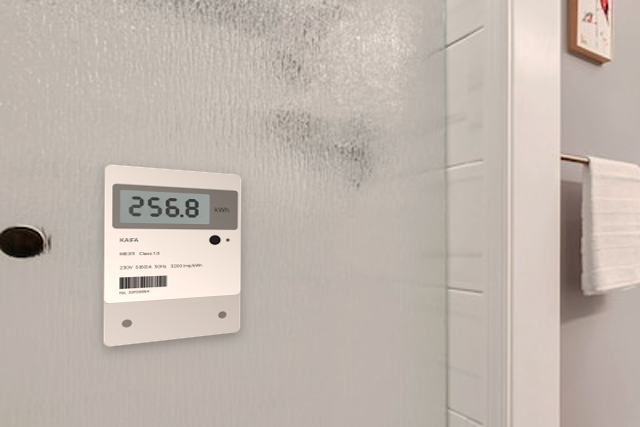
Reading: 256.8,kWh
